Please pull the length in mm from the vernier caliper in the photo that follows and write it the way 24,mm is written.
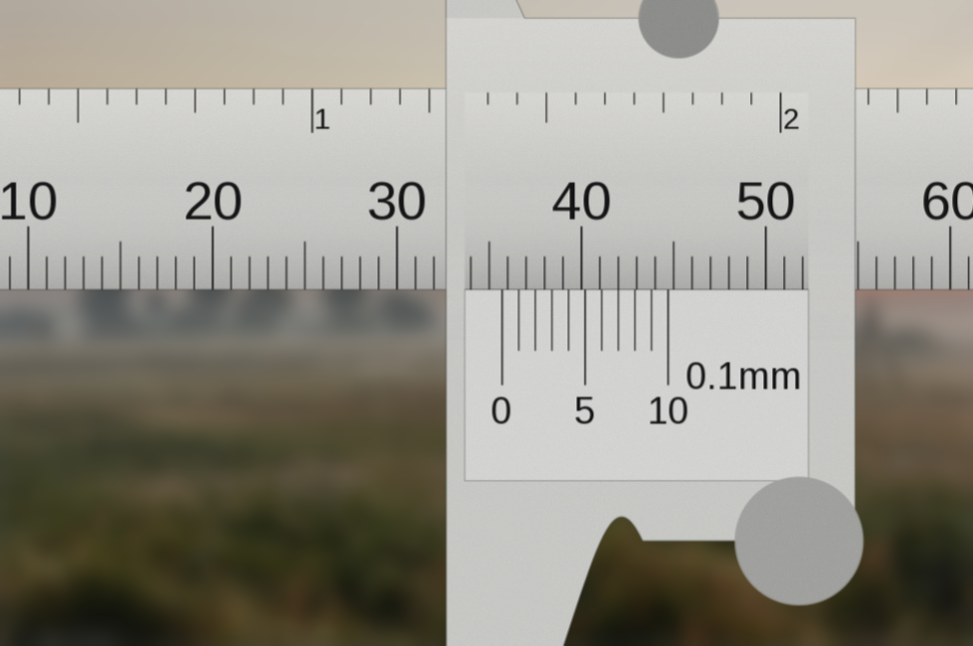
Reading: 35.7,mm
